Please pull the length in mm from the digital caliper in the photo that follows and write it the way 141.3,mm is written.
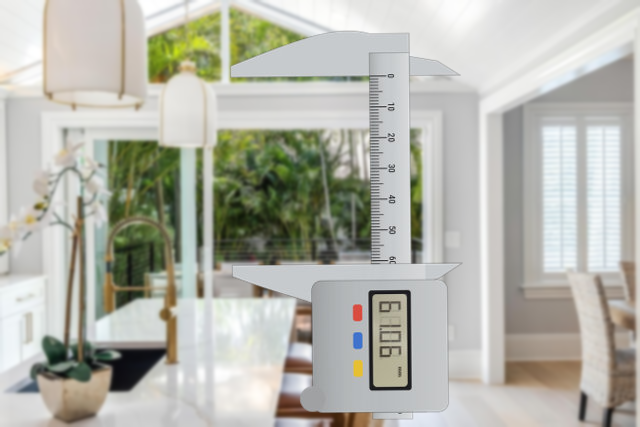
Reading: 61.06,mm
